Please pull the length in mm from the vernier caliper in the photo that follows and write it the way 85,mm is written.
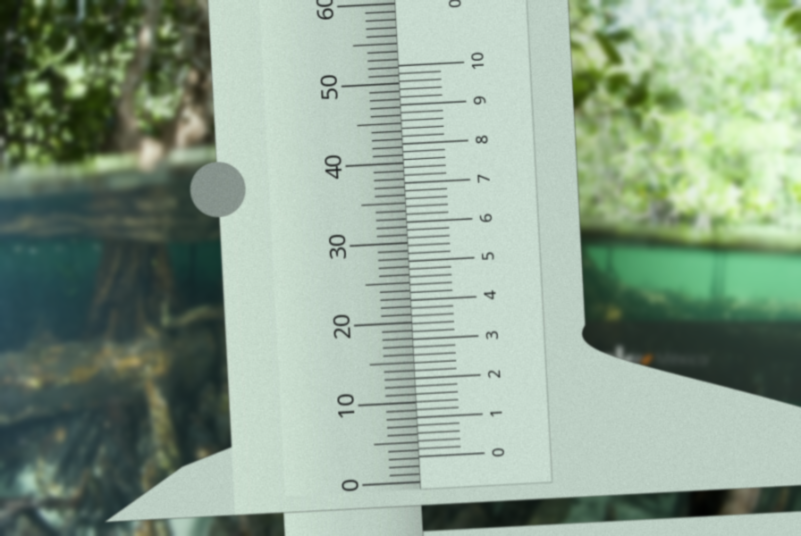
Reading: 3.2,mm
